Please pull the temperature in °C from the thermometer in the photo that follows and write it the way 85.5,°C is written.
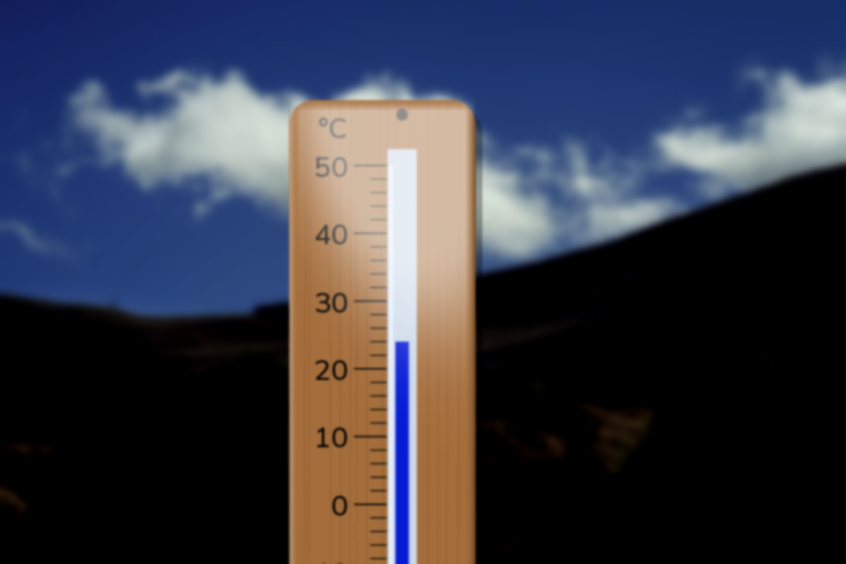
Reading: 24,°C
